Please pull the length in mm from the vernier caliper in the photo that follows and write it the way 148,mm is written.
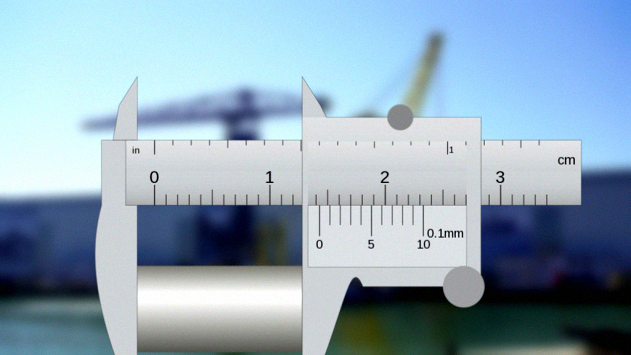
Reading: 14.3,mm
